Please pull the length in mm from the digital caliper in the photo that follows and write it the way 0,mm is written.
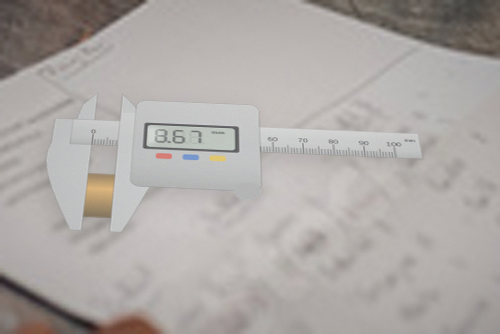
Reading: 8.67,mm
